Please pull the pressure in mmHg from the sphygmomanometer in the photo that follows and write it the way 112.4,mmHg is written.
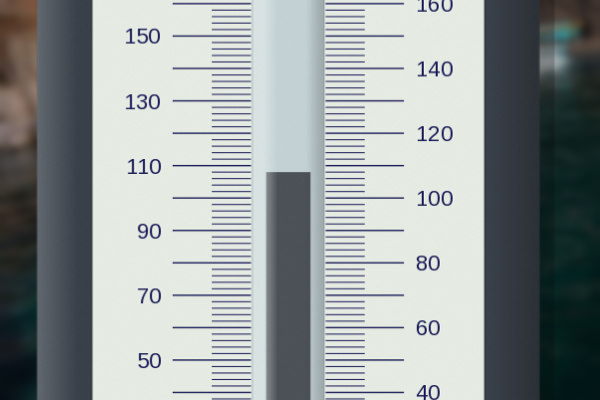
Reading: 108,mmHg
